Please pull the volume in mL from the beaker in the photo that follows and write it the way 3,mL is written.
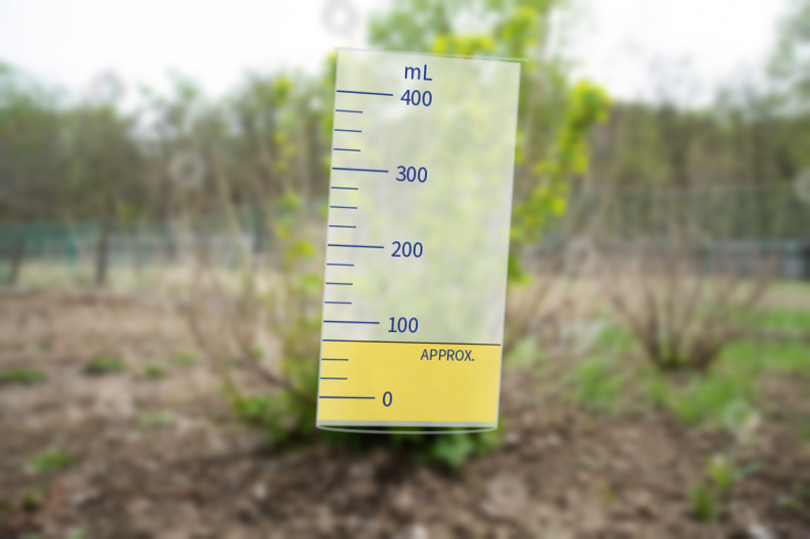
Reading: 75,mL
